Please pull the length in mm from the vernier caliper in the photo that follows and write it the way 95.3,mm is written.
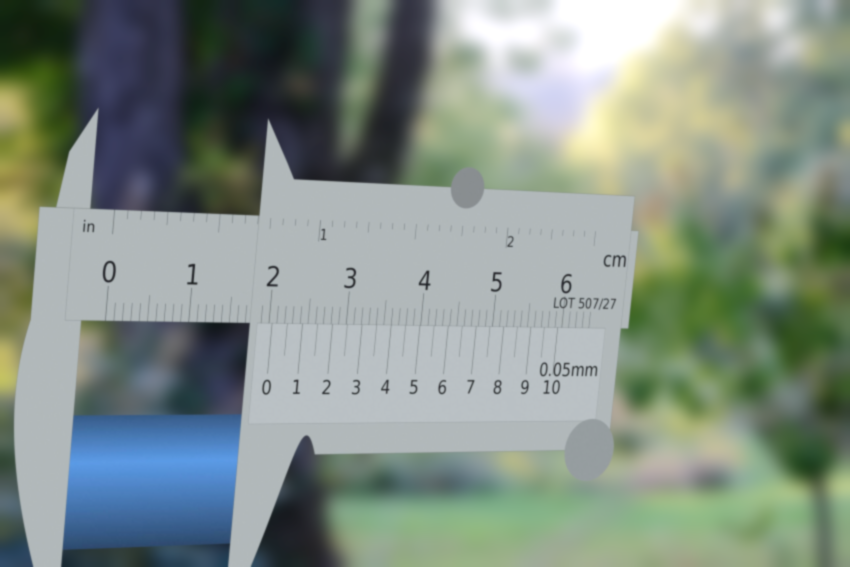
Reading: 20.4,mm
